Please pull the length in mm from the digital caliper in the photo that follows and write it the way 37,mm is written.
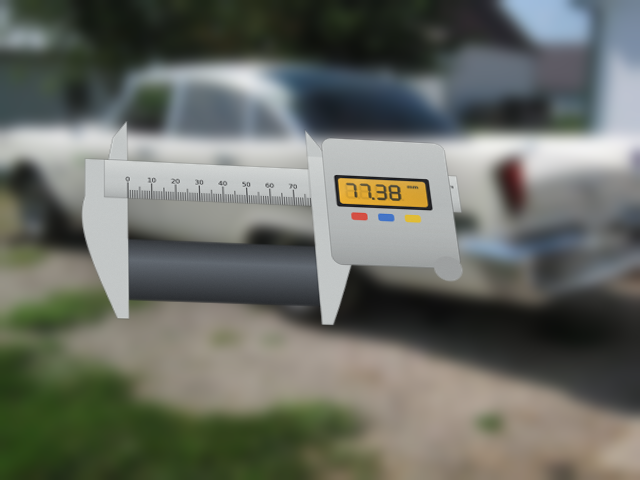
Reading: 77.38,mm
